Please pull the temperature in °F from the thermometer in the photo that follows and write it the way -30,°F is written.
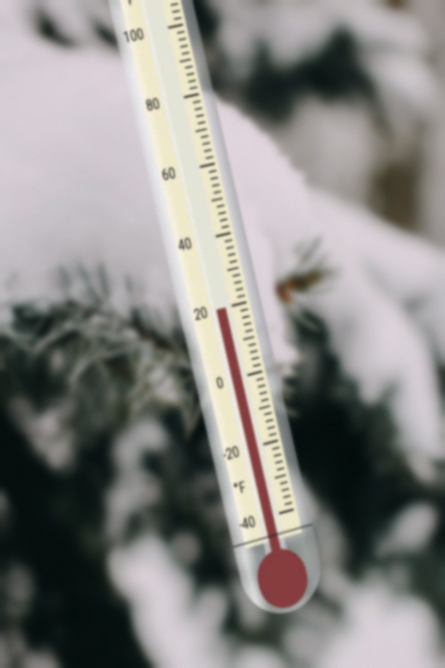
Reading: 20,°F
